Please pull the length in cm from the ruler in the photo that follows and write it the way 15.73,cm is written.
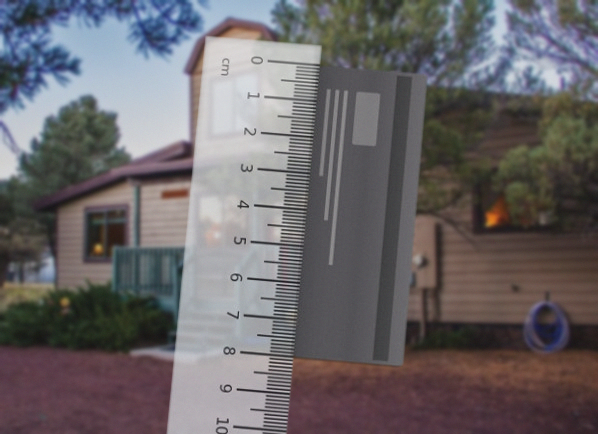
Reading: 8,cm
